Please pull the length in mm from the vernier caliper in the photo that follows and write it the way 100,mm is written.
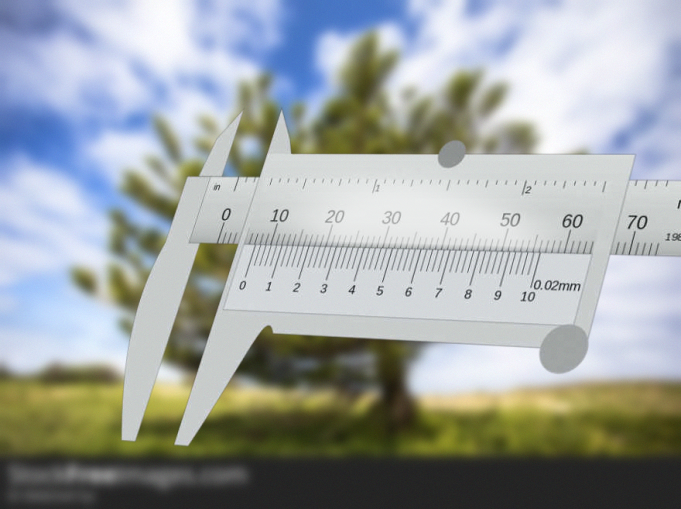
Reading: 7.2,mm
